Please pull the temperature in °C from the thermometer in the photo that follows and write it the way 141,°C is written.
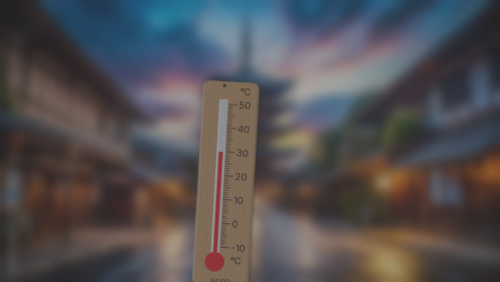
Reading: 30,°C
